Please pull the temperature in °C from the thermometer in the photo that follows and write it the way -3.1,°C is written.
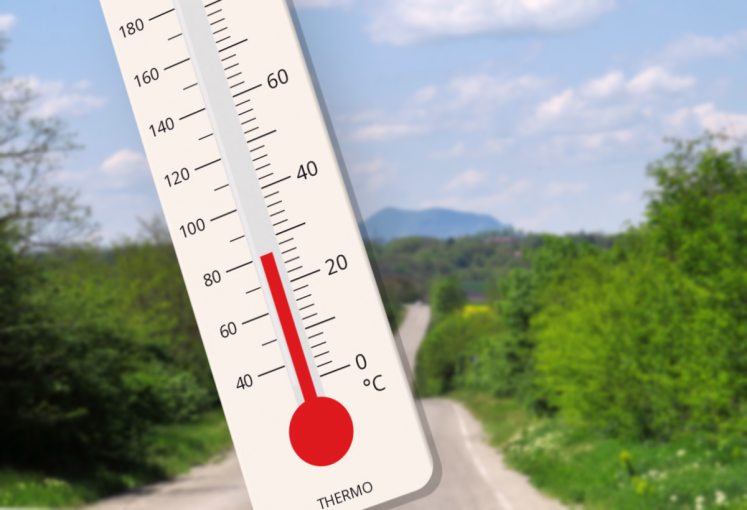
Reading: 27,°C
